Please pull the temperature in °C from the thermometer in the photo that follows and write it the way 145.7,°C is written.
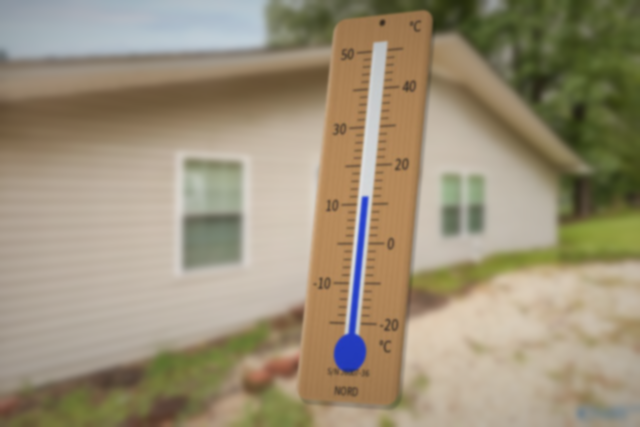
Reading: 12,°C
